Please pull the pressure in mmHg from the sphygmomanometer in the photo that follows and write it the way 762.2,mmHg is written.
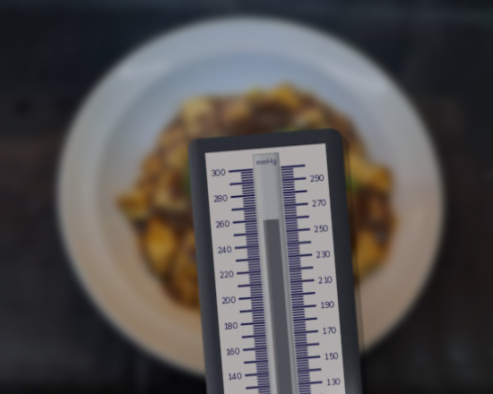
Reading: 260,mmHg
